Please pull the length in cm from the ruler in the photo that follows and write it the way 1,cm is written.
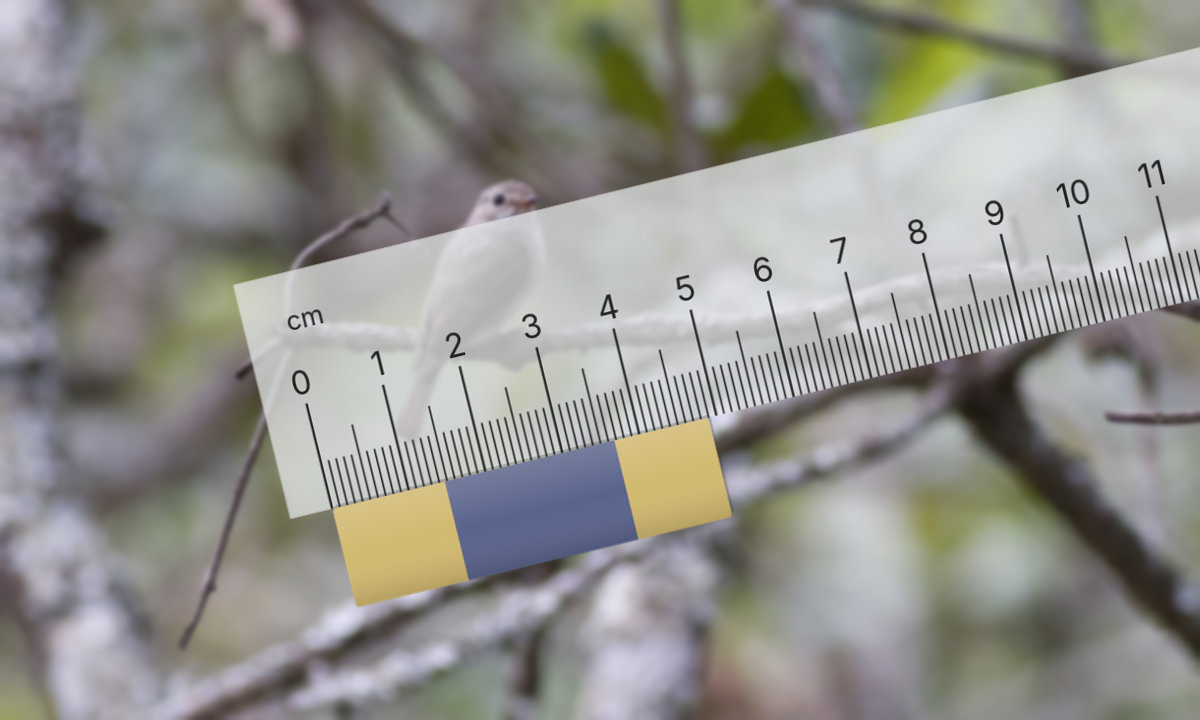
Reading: 4.9,cm
